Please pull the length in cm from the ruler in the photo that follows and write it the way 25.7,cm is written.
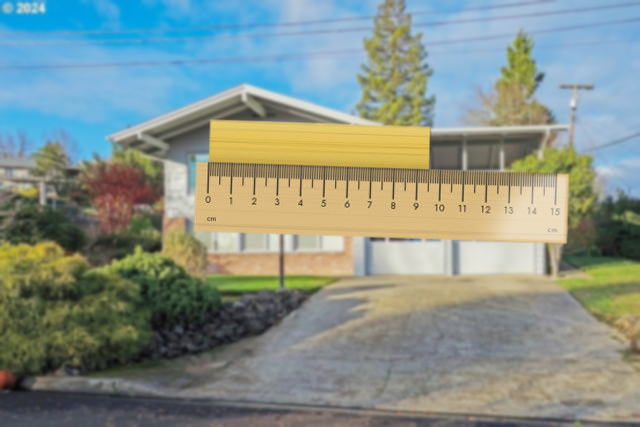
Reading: 9.5,cm
